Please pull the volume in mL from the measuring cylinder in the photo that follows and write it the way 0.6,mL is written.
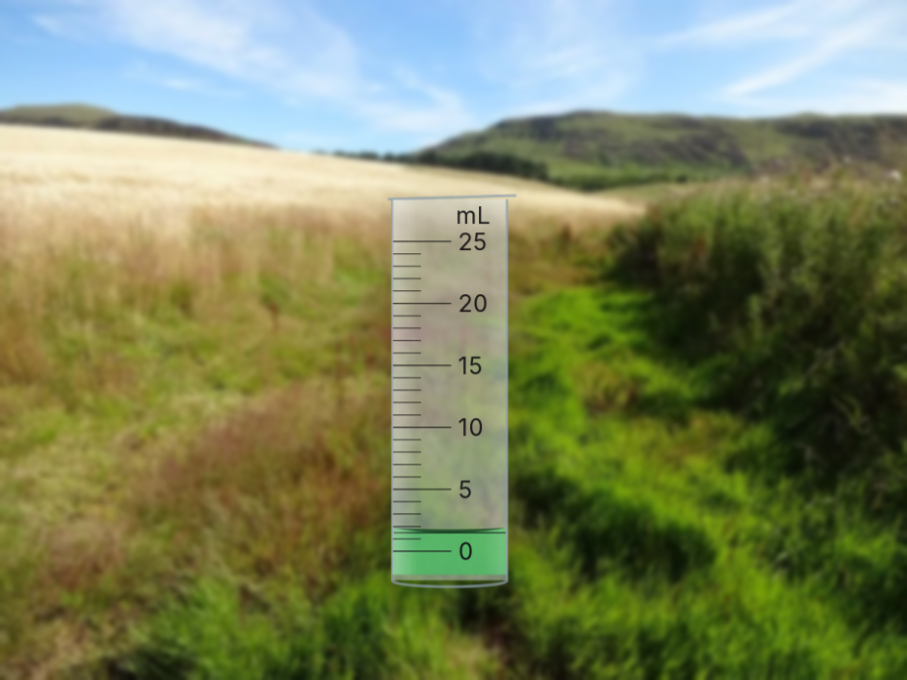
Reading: 1.5,mL
